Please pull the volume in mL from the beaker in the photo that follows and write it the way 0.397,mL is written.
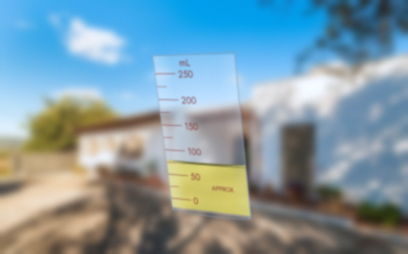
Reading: 75,mL
